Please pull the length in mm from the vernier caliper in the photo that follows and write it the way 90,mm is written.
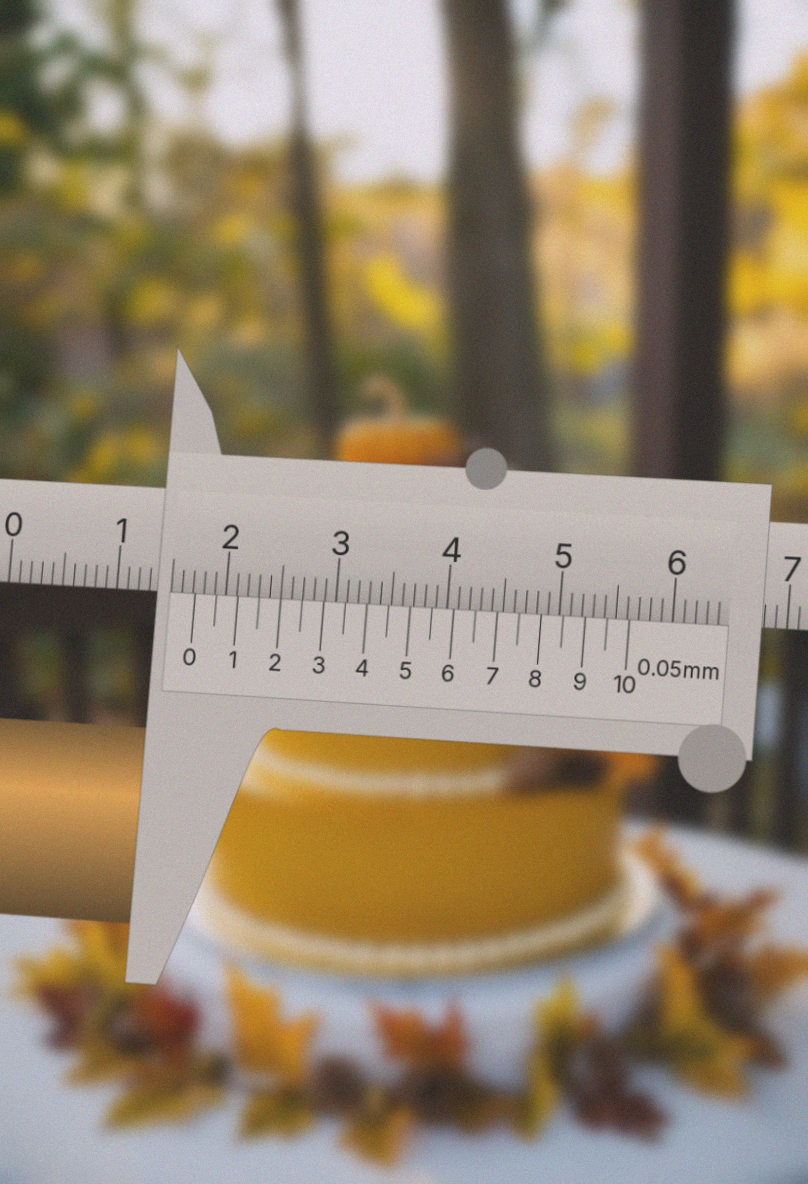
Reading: 17.2,mm
